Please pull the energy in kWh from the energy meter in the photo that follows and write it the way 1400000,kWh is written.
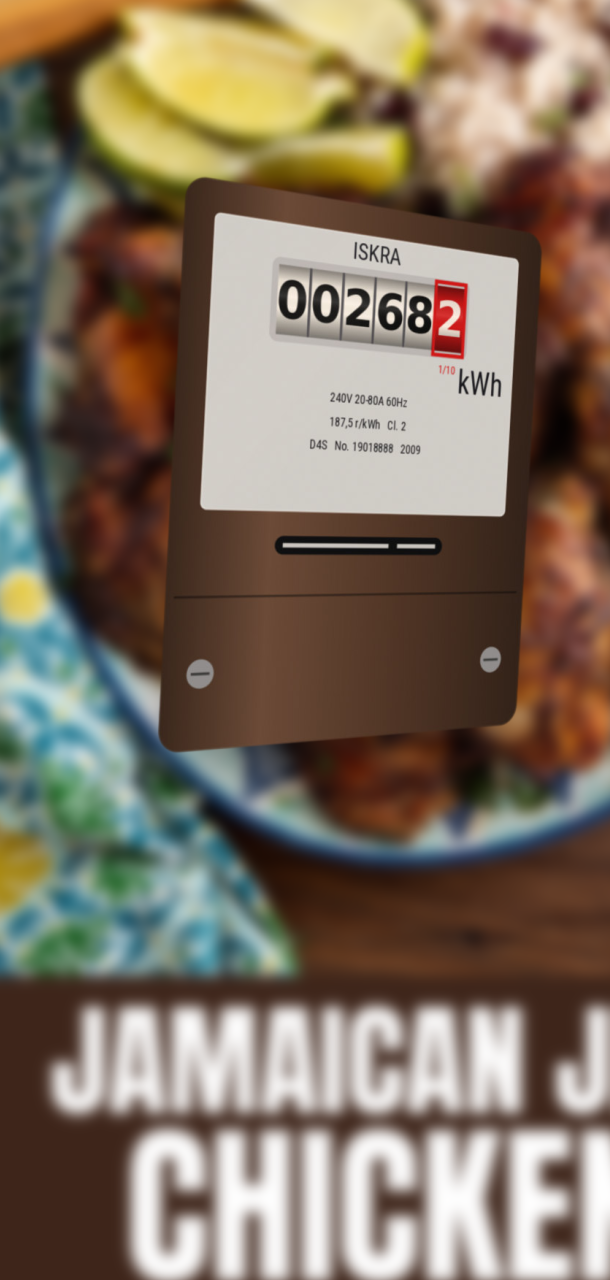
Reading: 268.2,kWh
